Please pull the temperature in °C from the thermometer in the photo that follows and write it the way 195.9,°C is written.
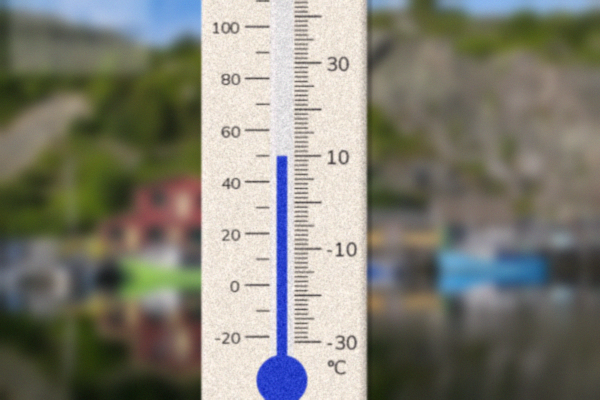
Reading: 10,°C
